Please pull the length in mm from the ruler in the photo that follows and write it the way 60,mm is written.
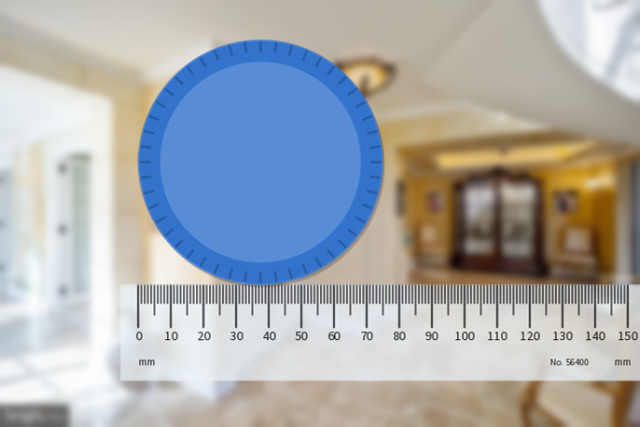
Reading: 75,mm
